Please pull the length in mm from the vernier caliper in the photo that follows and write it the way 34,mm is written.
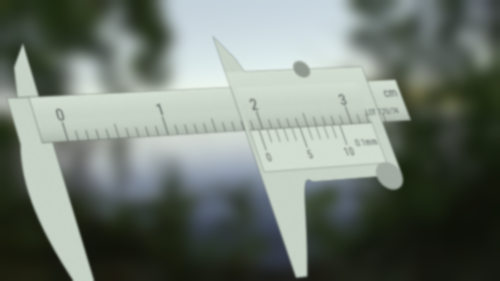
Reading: 19.6,mm
